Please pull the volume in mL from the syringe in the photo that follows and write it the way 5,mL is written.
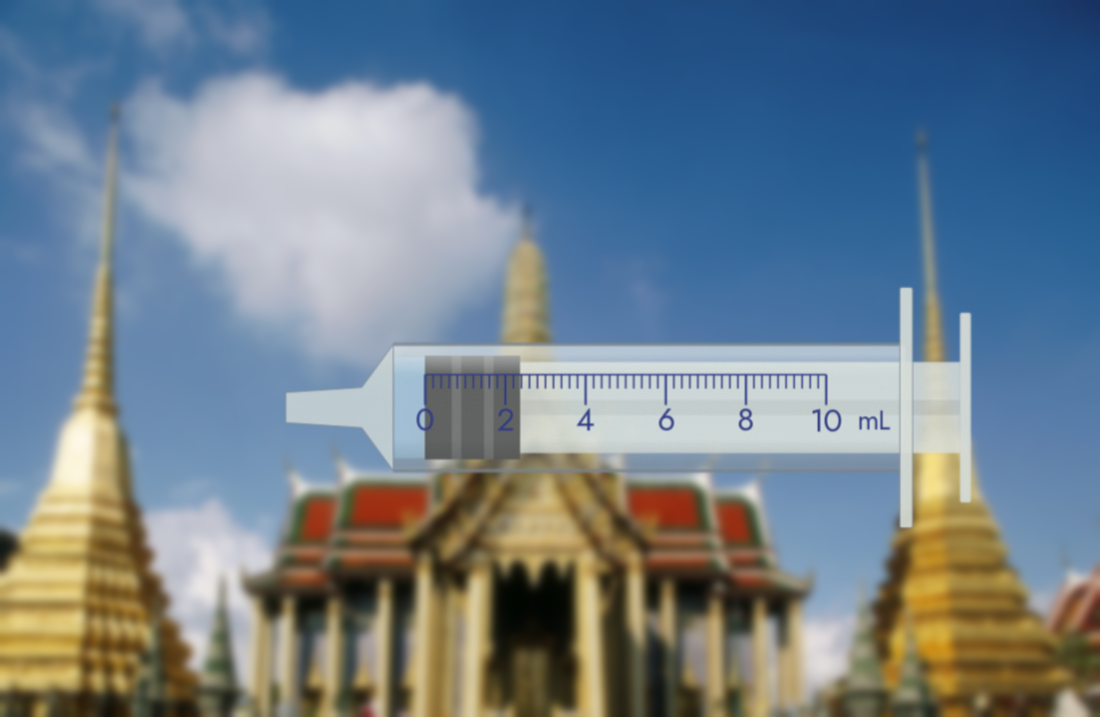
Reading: 0,mL
